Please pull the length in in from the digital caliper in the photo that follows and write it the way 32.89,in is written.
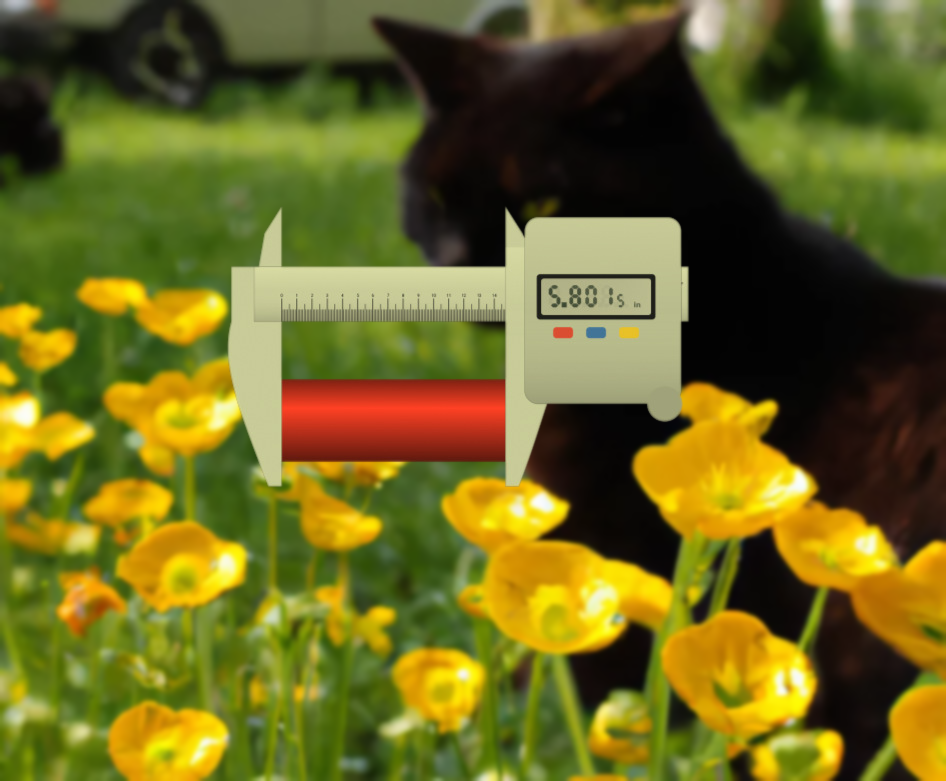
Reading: 5.8015,in
